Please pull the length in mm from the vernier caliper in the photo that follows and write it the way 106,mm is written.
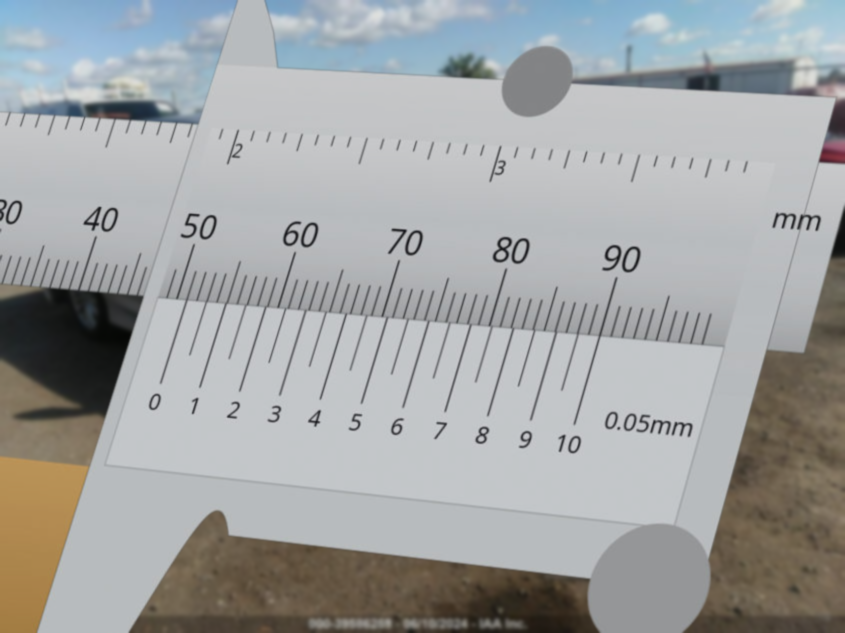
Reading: 51.0,mm
